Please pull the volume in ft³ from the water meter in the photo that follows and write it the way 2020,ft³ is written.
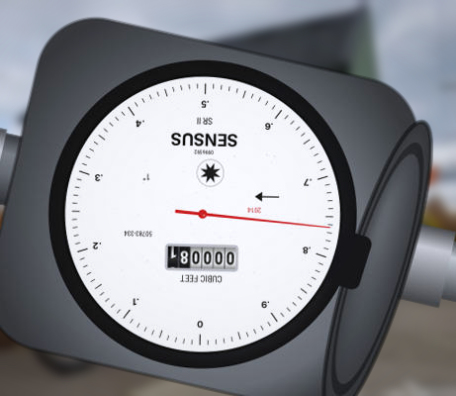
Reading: 80.76,ft³
